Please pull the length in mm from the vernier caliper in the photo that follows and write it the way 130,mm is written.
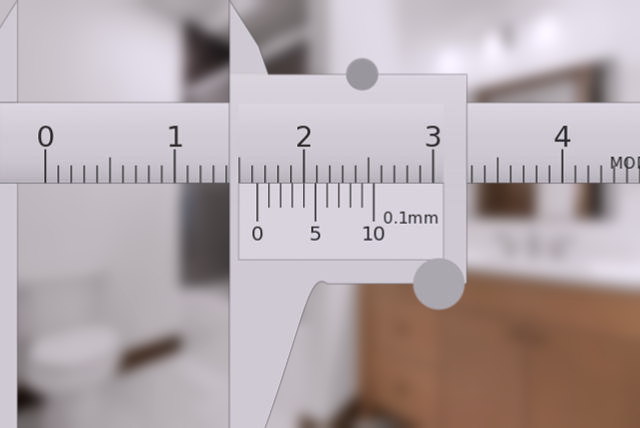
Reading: 16.4,mm
